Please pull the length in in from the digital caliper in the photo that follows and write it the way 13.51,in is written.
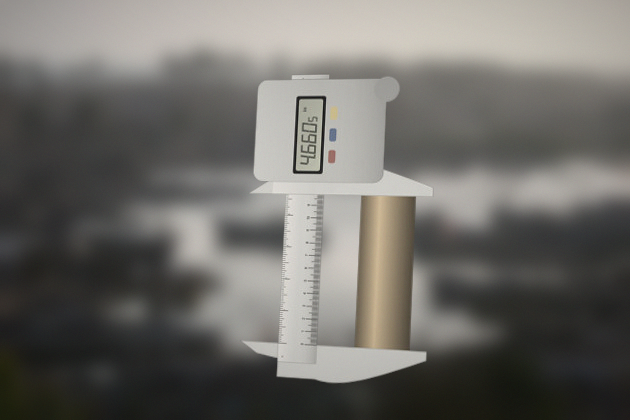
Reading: 4.6605,in
